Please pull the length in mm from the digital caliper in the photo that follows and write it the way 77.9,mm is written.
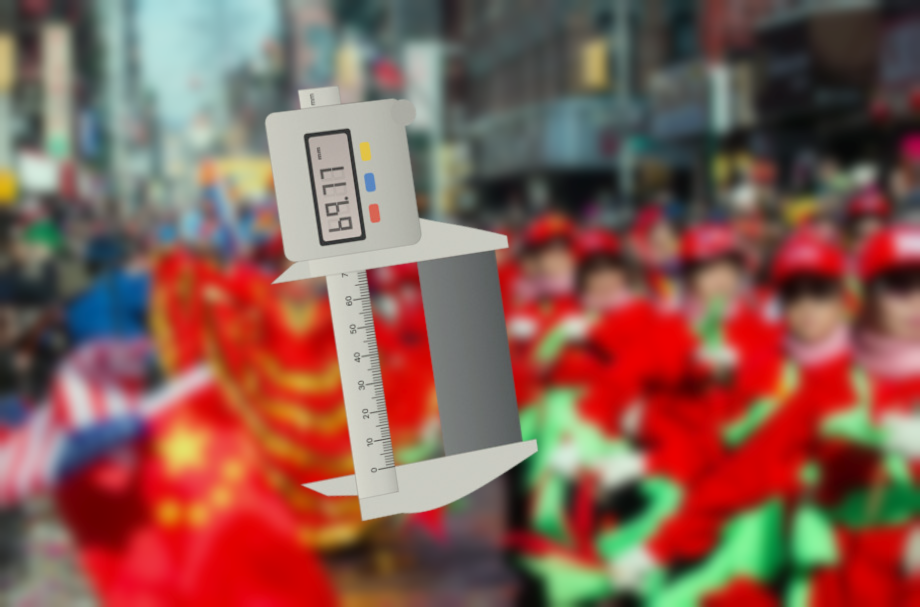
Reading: 69.77,mm
